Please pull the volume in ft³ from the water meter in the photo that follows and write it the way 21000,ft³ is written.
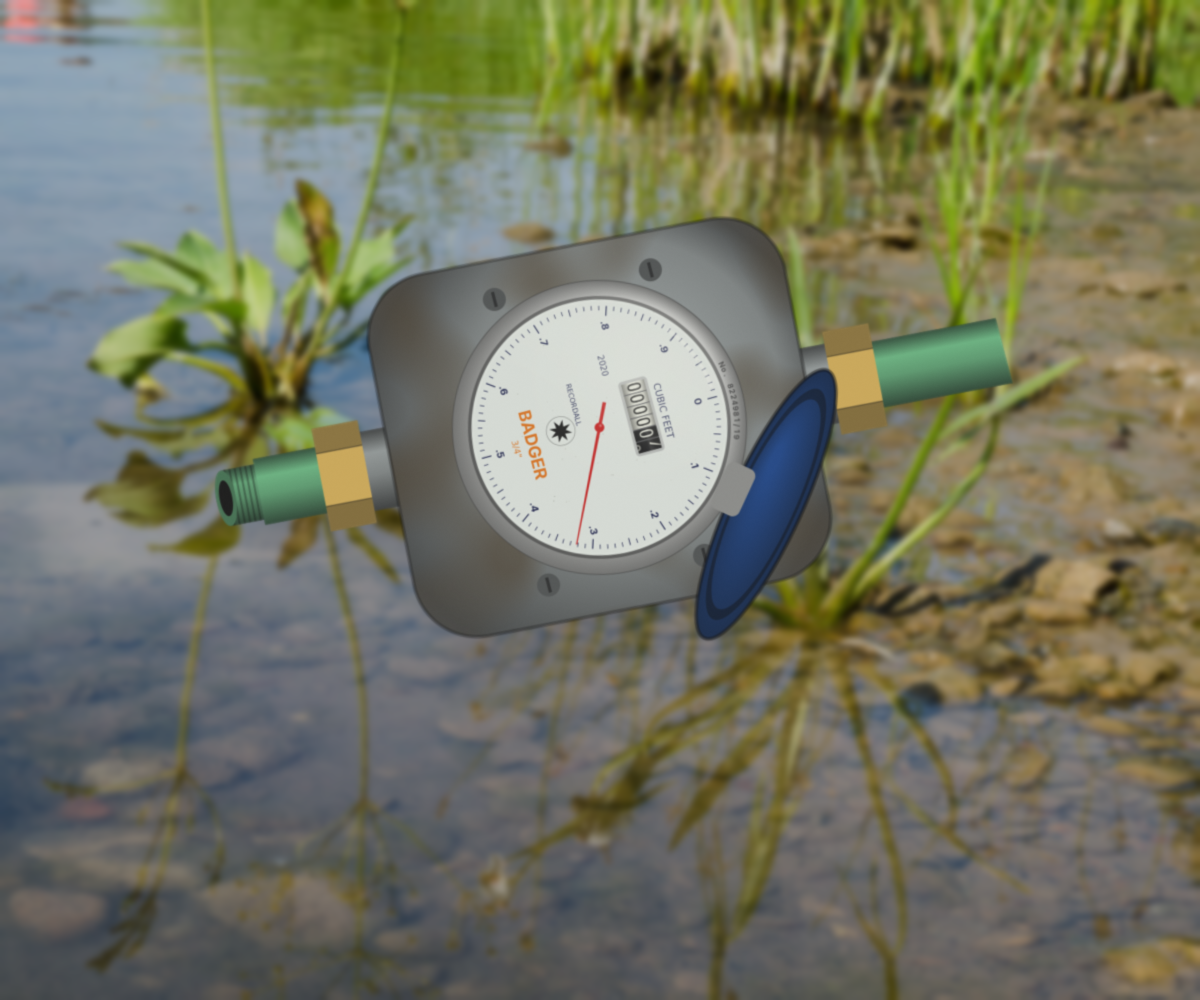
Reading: 7.32,ft³
